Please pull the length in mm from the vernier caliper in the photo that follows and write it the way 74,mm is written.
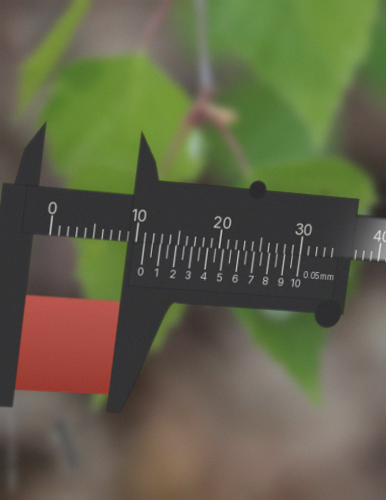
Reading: 11.0,mm
